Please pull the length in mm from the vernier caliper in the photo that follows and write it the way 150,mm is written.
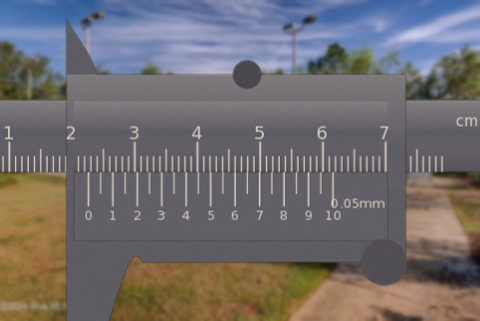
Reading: 22.6,mm
